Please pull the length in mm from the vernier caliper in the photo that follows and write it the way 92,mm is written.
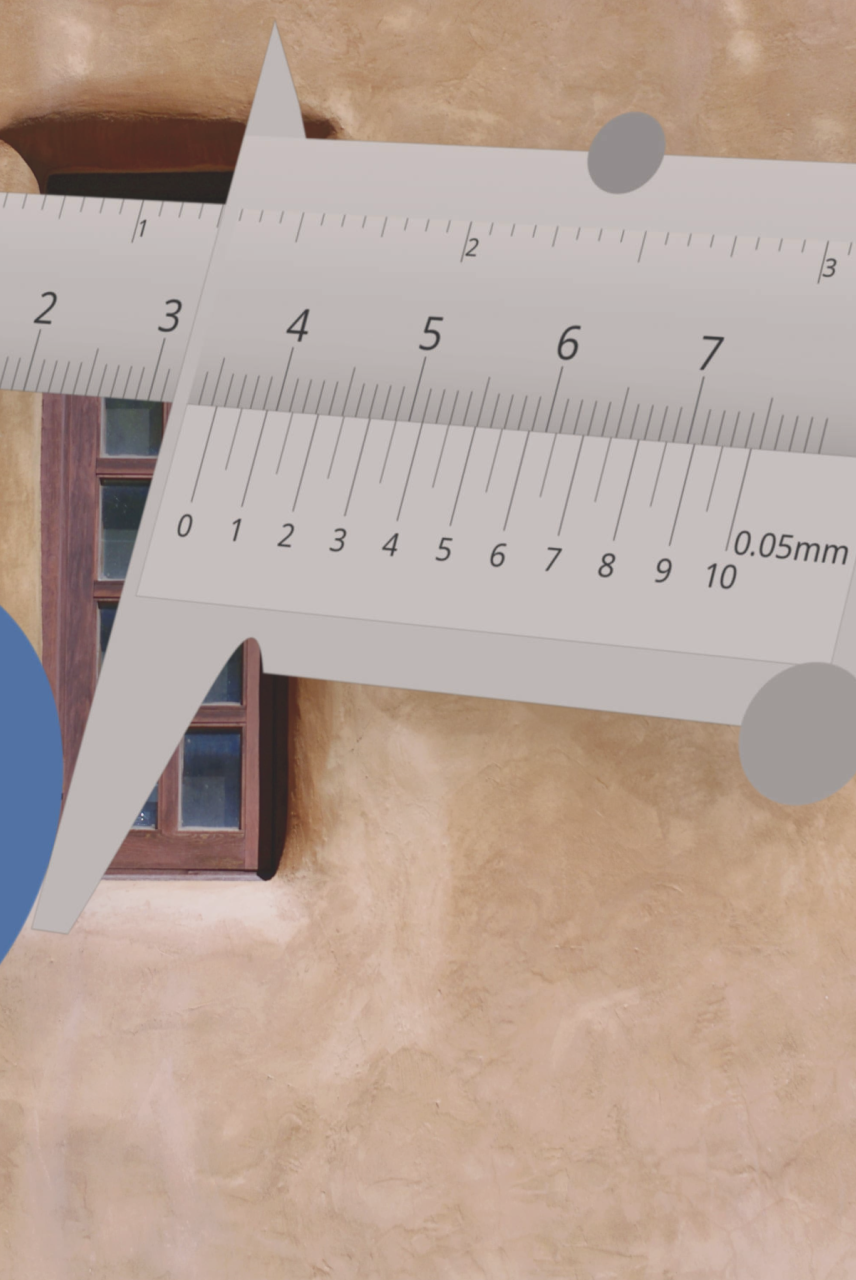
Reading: 35.4,mm
